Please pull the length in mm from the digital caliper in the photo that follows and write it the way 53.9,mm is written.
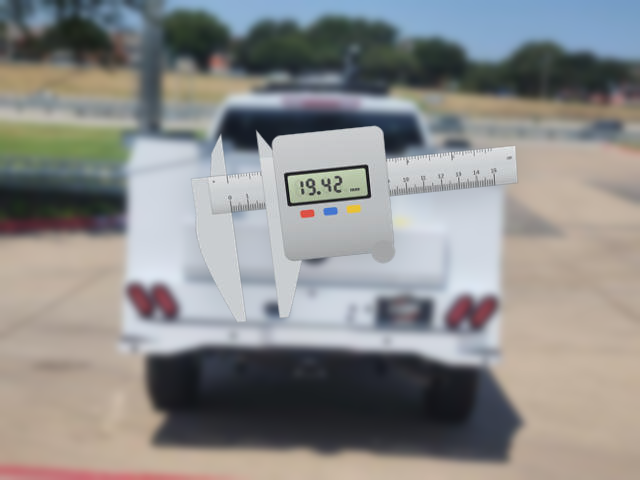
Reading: 19.42,mm
